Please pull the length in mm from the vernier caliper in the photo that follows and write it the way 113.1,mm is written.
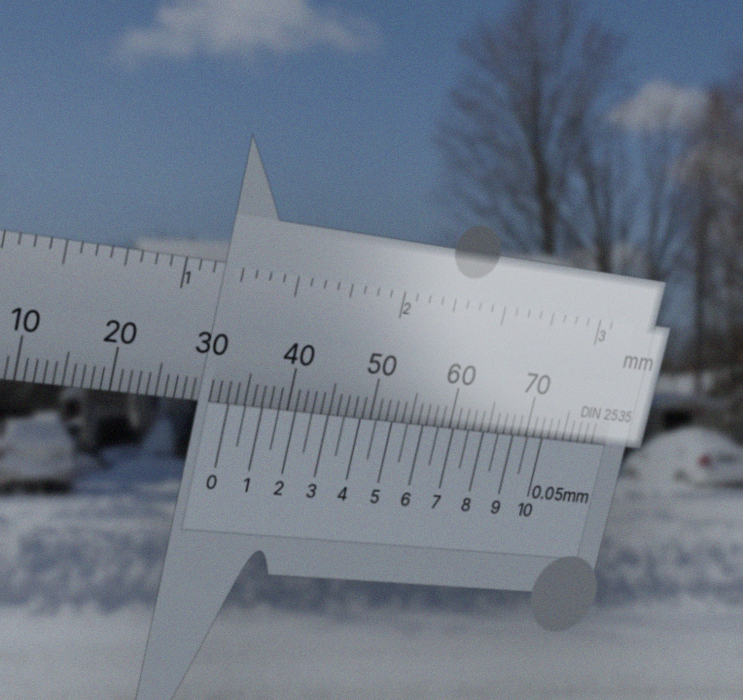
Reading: 33.2,mm
